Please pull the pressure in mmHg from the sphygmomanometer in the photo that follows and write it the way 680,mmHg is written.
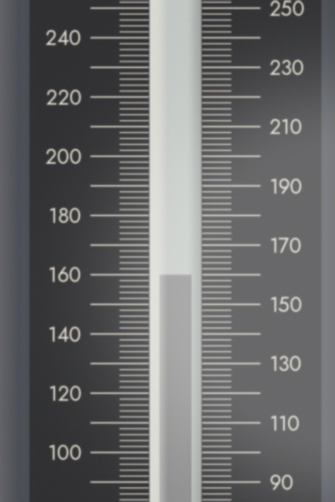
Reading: 160,mmHg
